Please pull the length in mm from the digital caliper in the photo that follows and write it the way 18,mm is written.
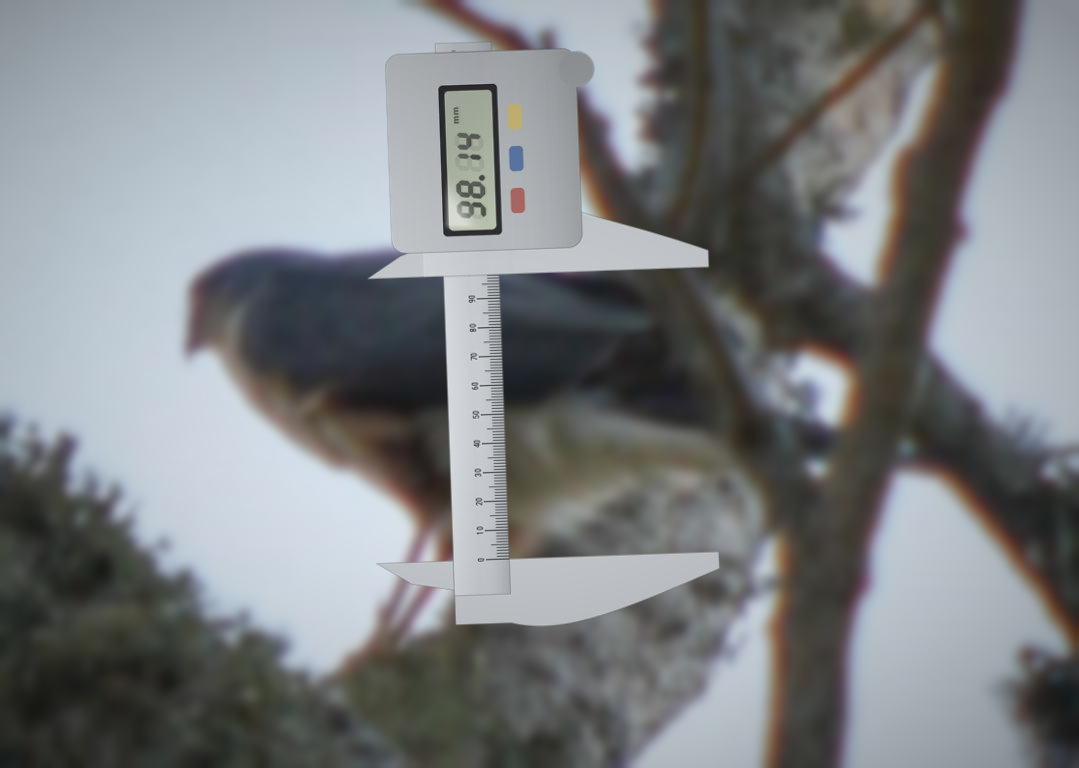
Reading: 98.14,mm
